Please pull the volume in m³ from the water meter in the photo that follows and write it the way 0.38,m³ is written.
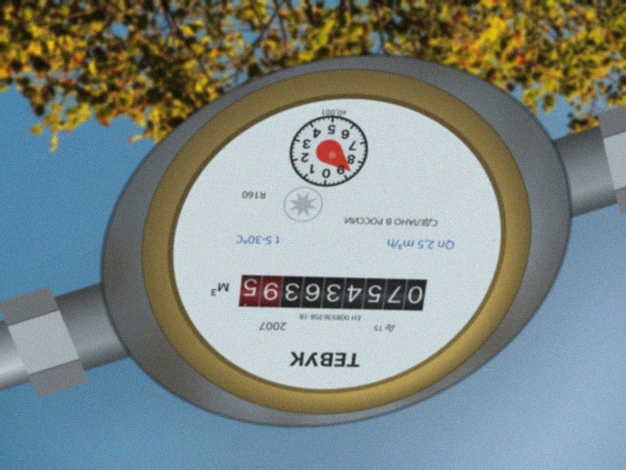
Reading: 754363.948,m³
